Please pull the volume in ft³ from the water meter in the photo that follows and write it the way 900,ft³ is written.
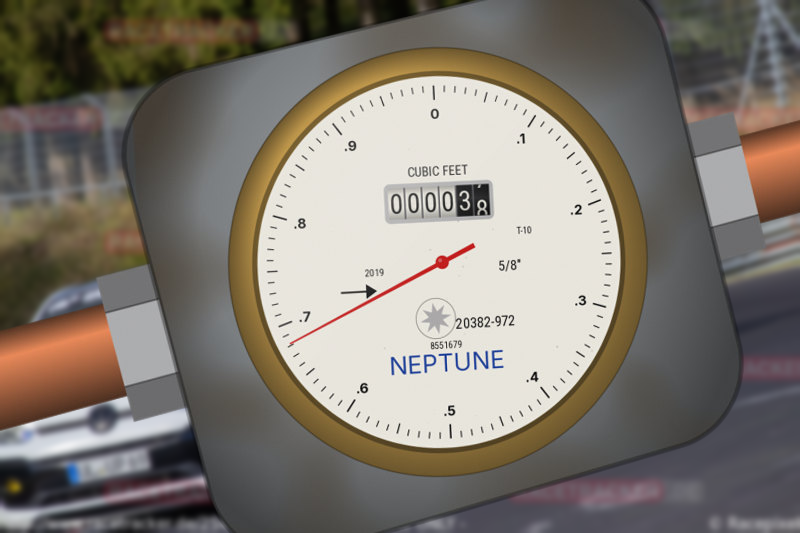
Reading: 37.68,ft³
